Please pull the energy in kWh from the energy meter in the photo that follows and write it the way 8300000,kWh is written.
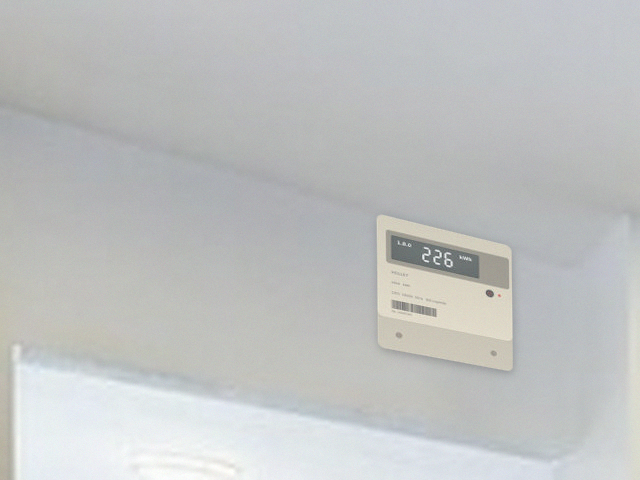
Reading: 226,kWh
